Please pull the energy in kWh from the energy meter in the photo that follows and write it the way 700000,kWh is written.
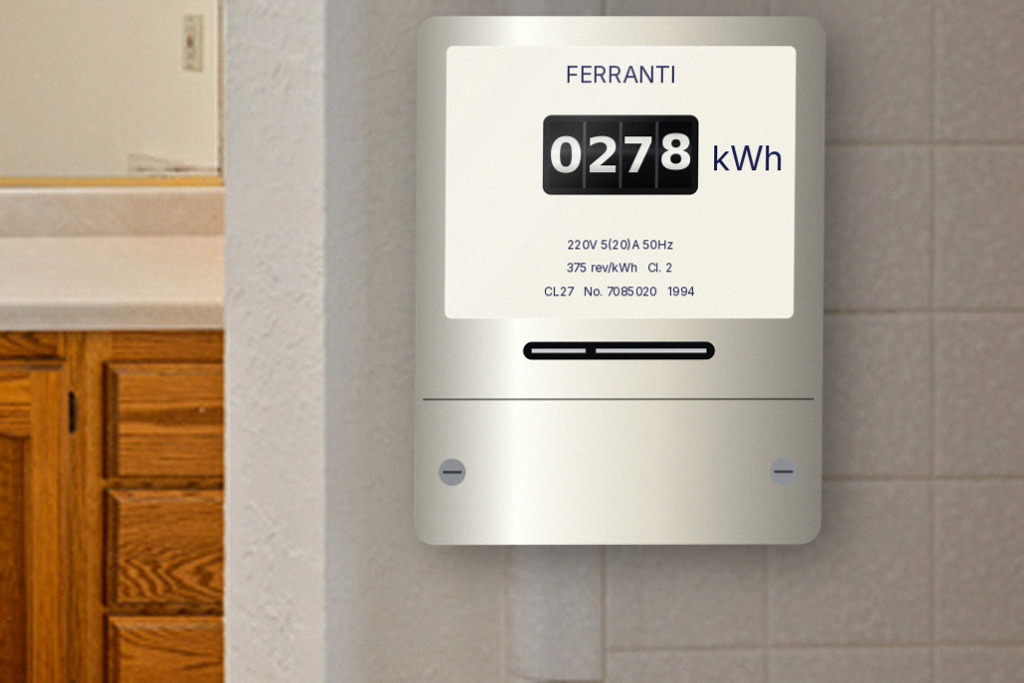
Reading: 278,kWh
